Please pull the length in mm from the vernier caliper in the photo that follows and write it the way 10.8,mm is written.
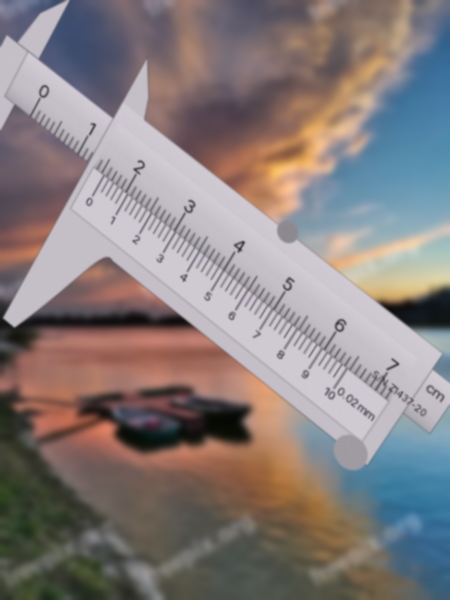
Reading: 15.5,mm
